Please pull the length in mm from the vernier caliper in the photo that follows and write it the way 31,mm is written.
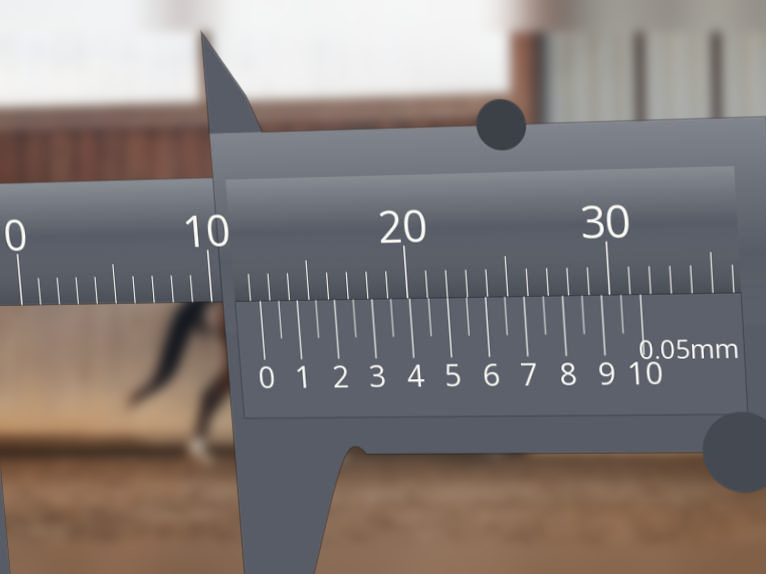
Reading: 12.5,mm
